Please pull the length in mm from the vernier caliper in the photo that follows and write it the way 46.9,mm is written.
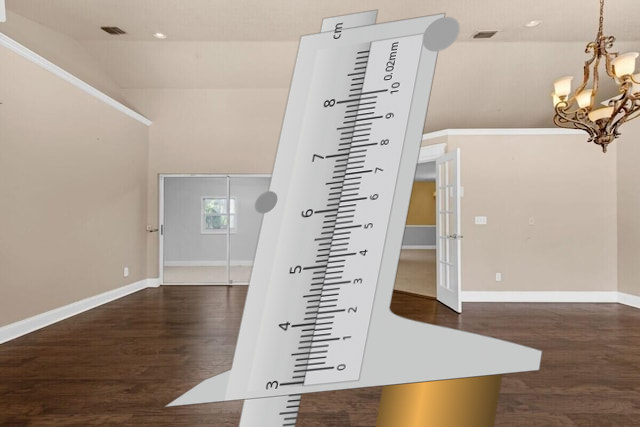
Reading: 32.0,mm
